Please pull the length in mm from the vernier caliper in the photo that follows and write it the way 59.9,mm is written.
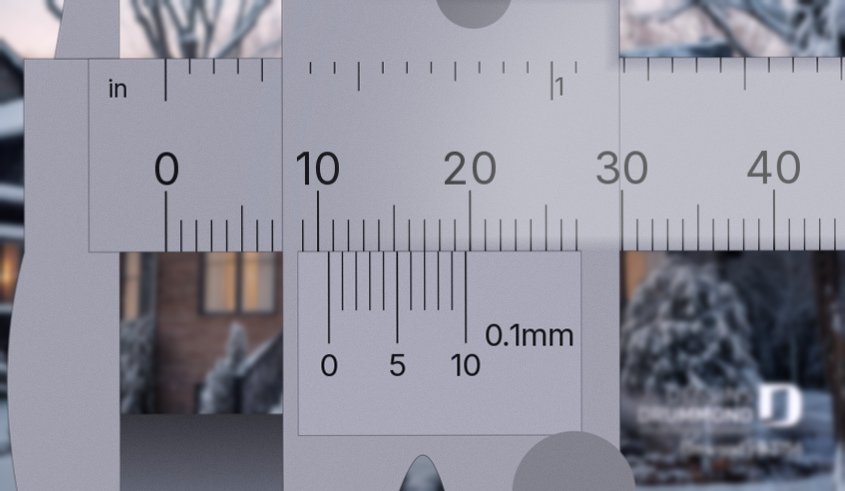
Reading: 10.7,mm
